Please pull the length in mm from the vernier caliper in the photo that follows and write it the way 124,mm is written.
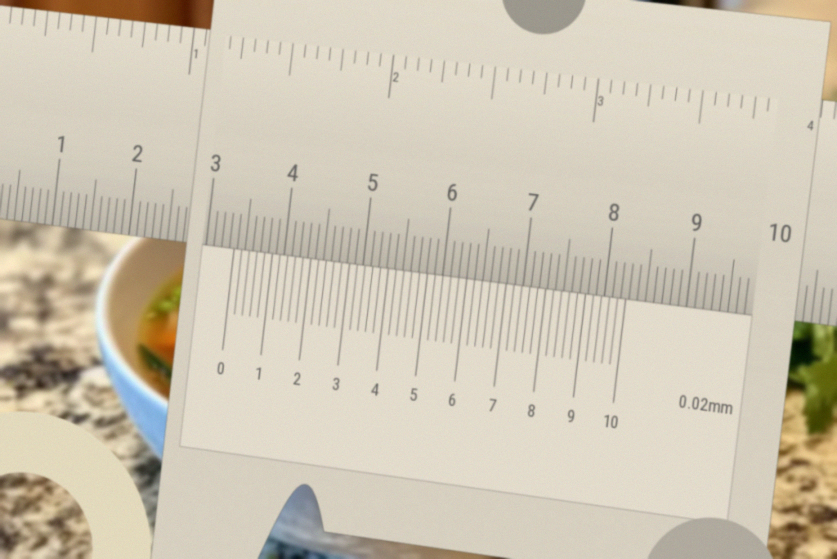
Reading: 33.6,mm
